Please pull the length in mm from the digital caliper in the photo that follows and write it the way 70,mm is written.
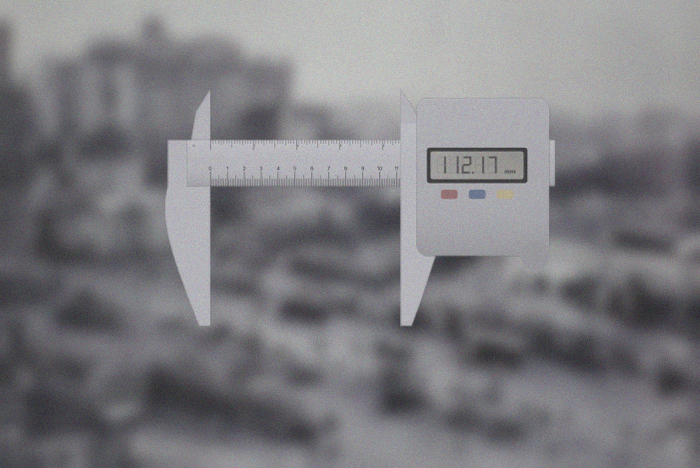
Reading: 112.17,mm
